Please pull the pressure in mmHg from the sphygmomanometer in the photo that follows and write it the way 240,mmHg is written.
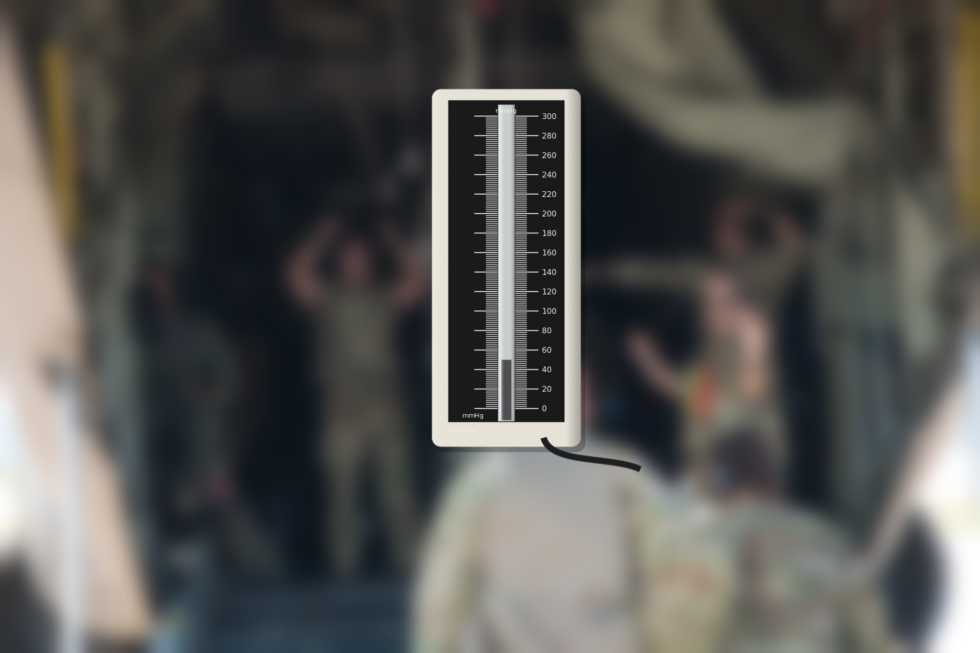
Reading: 50,mmHg
